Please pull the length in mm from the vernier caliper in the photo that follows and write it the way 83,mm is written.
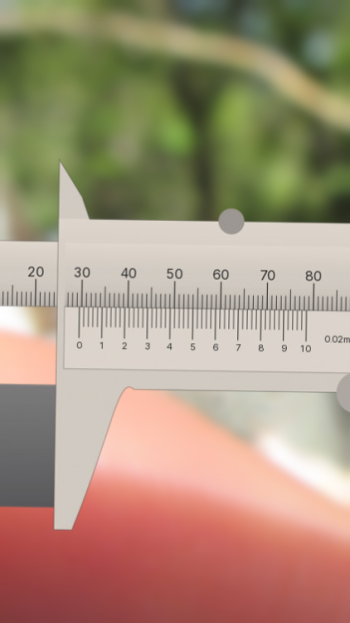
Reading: 29.5,mm
